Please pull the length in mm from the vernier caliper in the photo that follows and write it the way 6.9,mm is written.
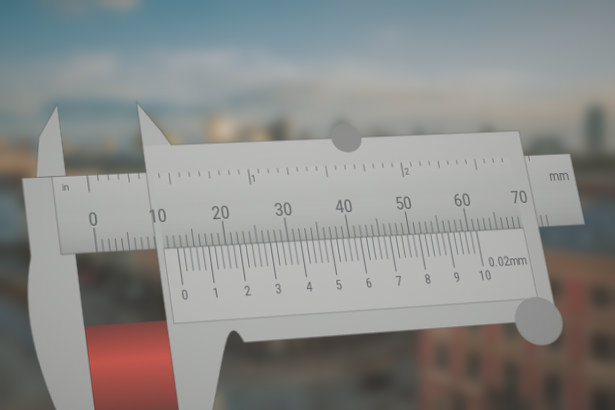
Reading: 12.4,mm
